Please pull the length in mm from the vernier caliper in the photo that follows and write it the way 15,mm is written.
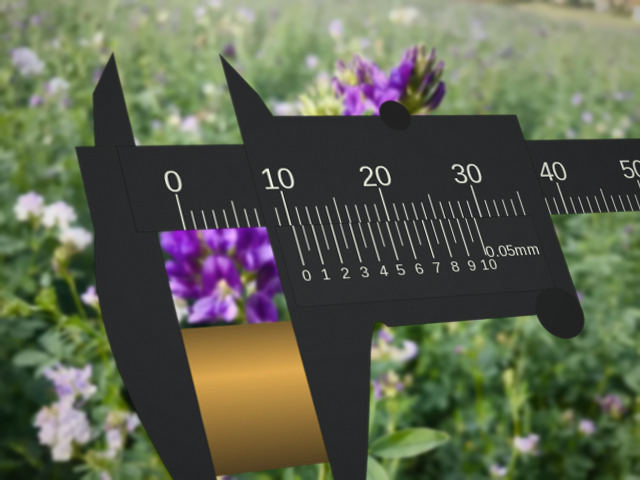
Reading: 10.2,mm
